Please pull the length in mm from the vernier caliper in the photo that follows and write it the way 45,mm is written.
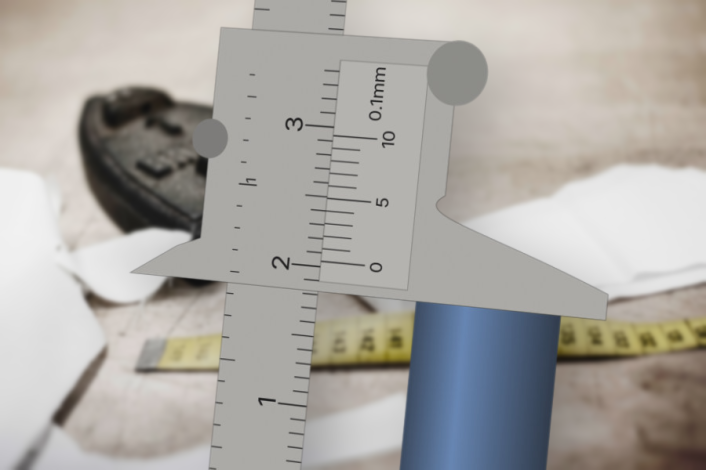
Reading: 20.4,mm
